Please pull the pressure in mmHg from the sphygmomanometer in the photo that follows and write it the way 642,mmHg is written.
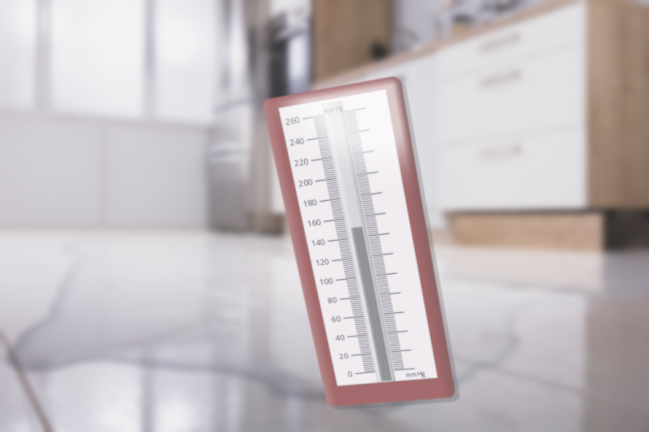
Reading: 150,mmHg
